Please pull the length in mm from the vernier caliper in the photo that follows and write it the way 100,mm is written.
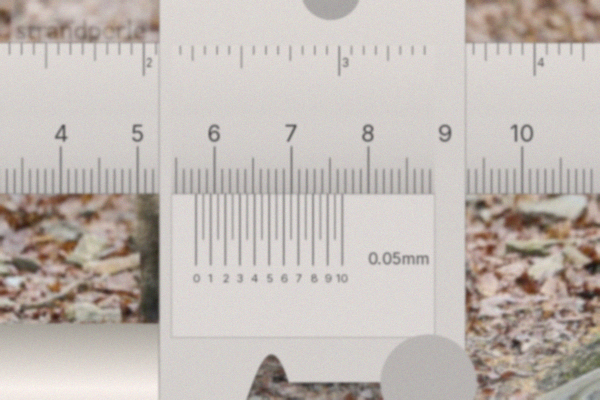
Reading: 57.6,mm
